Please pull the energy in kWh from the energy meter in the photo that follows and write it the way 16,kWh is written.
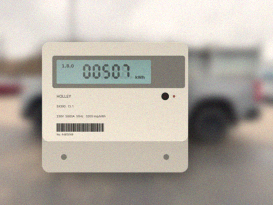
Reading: 507,kWh
